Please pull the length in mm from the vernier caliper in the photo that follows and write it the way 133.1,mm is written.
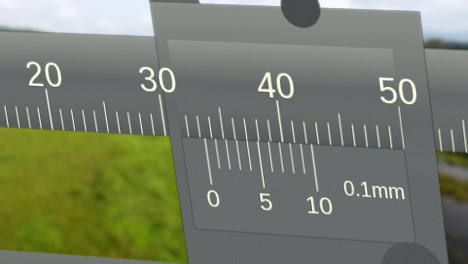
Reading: 33.4,mm
